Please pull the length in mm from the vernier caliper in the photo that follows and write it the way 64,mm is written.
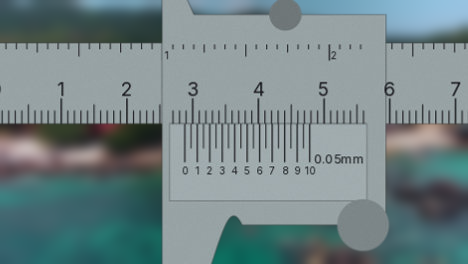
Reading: 28.8,mm
